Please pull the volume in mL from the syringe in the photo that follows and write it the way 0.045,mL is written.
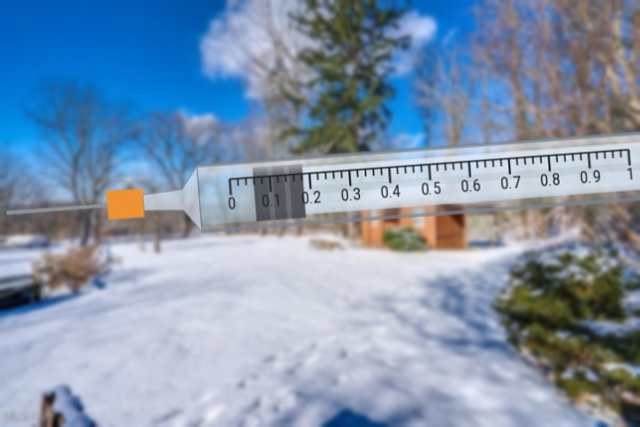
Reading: 0.06,mL
